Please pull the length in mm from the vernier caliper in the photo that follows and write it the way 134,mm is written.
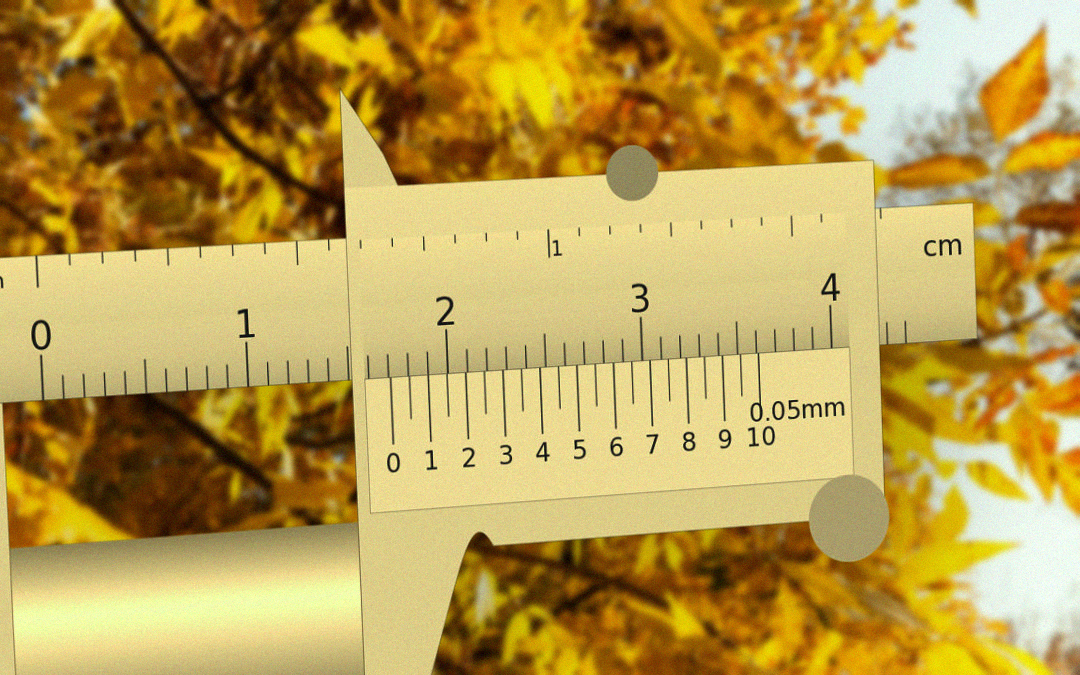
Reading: 17.1,mm
